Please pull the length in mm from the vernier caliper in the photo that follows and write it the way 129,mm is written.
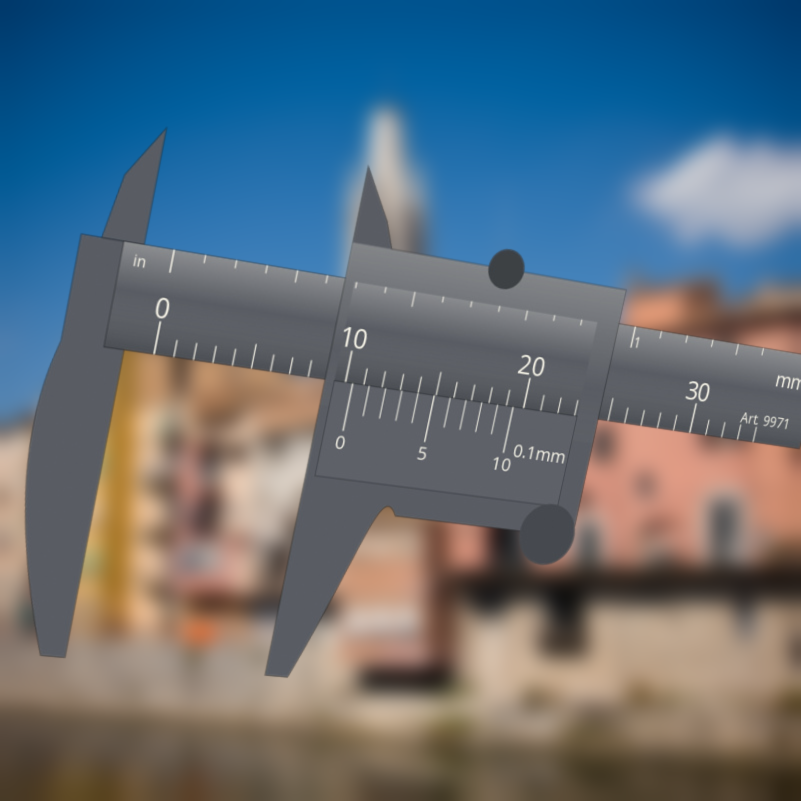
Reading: 10.4,mm
